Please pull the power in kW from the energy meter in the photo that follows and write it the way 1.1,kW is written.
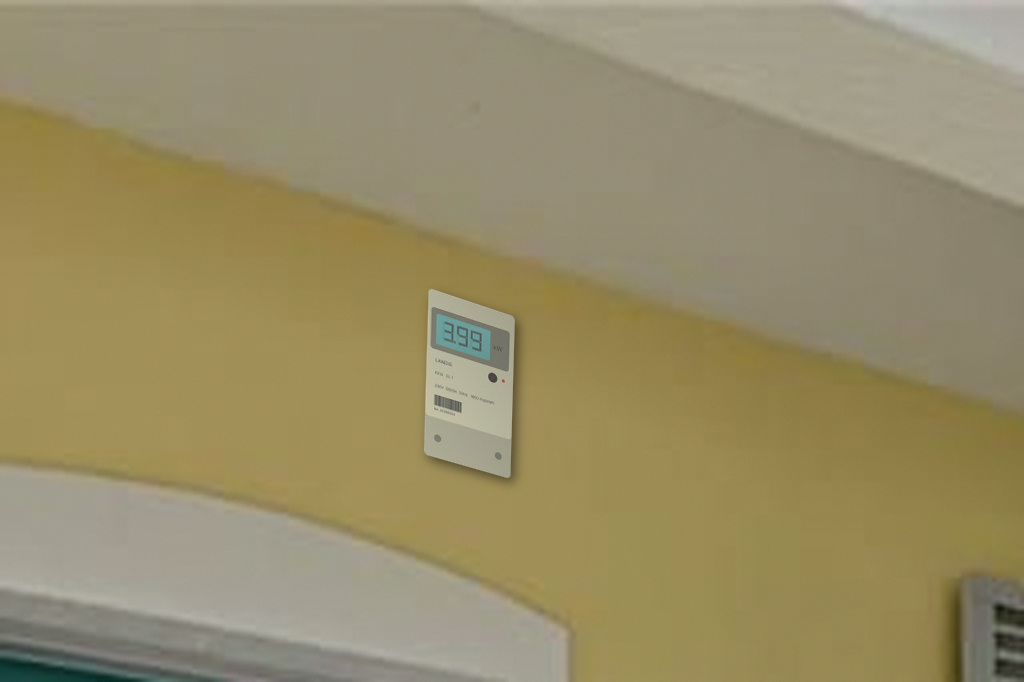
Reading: 3.99,kW
